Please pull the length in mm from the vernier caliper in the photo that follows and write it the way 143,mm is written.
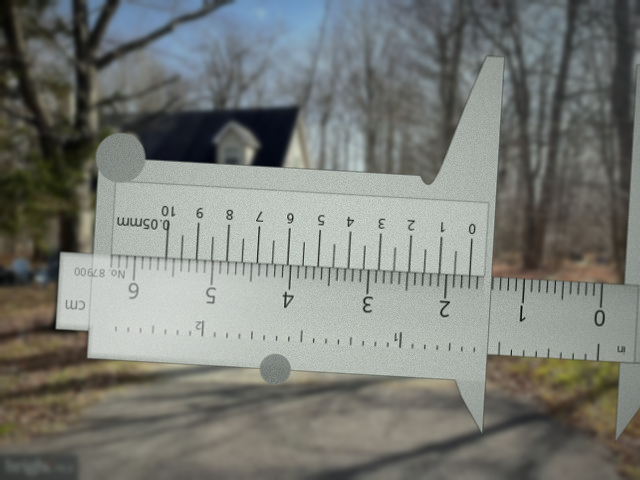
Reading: 17.0,mm
